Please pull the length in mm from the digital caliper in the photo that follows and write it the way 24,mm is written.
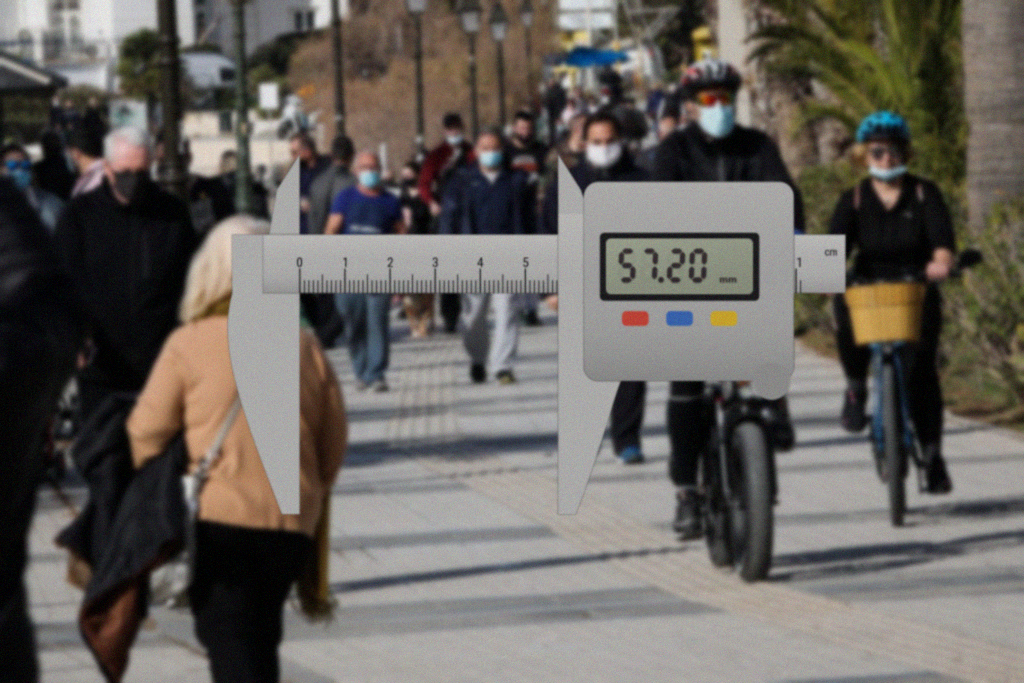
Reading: 57.20,mm
